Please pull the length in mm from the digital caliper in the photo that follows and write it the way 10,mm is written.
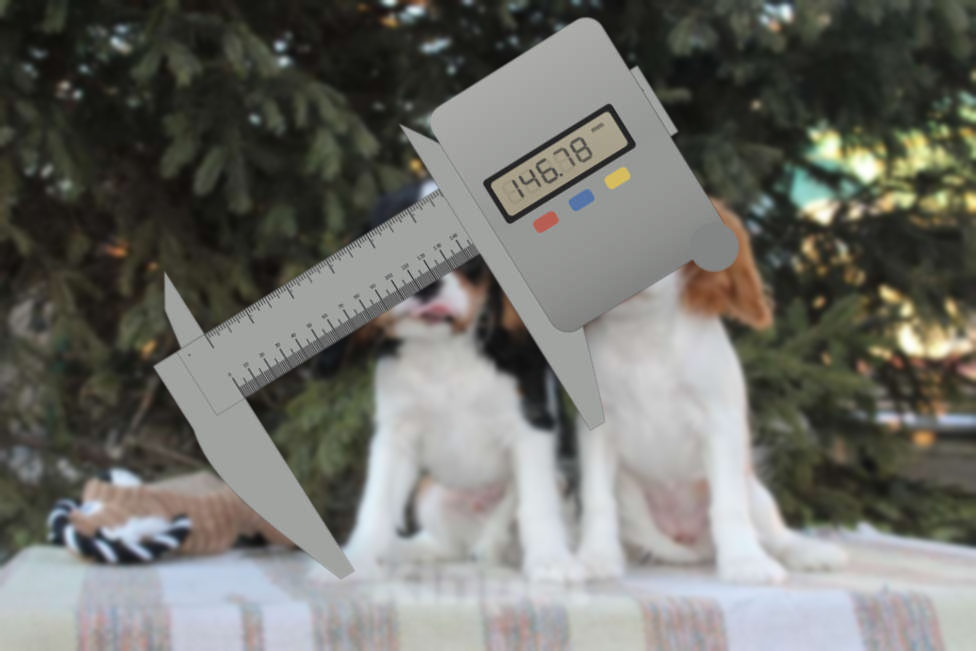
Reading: 146.78,mm
